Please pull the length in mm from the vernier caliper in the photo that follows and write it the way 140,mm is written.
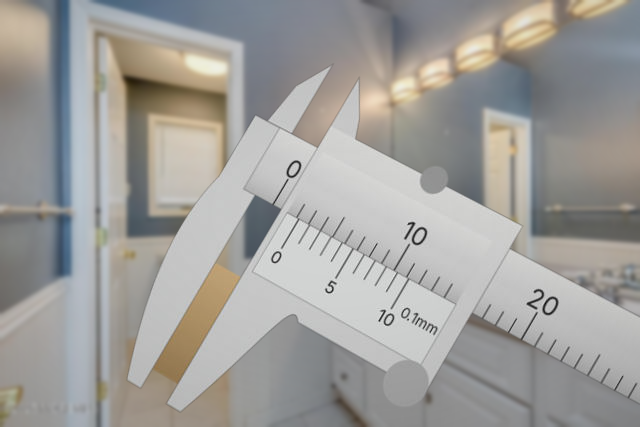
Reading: 2.2,mm
